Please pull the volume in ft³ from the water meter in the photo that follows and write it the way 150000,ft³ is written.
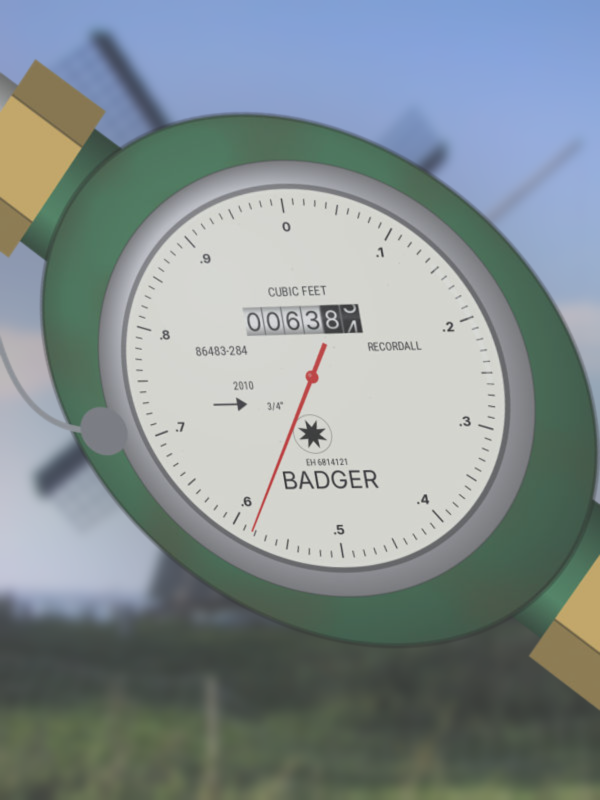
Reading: 6383.58,ft³
